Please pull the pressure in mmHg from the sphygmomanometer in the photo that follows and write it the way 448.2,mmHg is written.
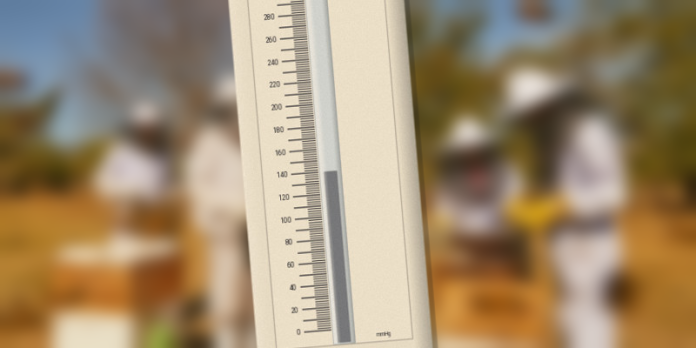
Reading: 140,mmHg
